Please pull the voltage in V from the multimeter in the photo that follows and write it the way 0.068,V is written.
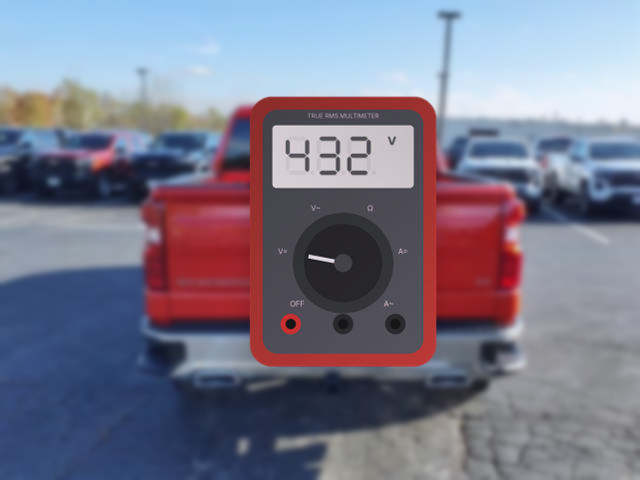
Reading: 432,V
